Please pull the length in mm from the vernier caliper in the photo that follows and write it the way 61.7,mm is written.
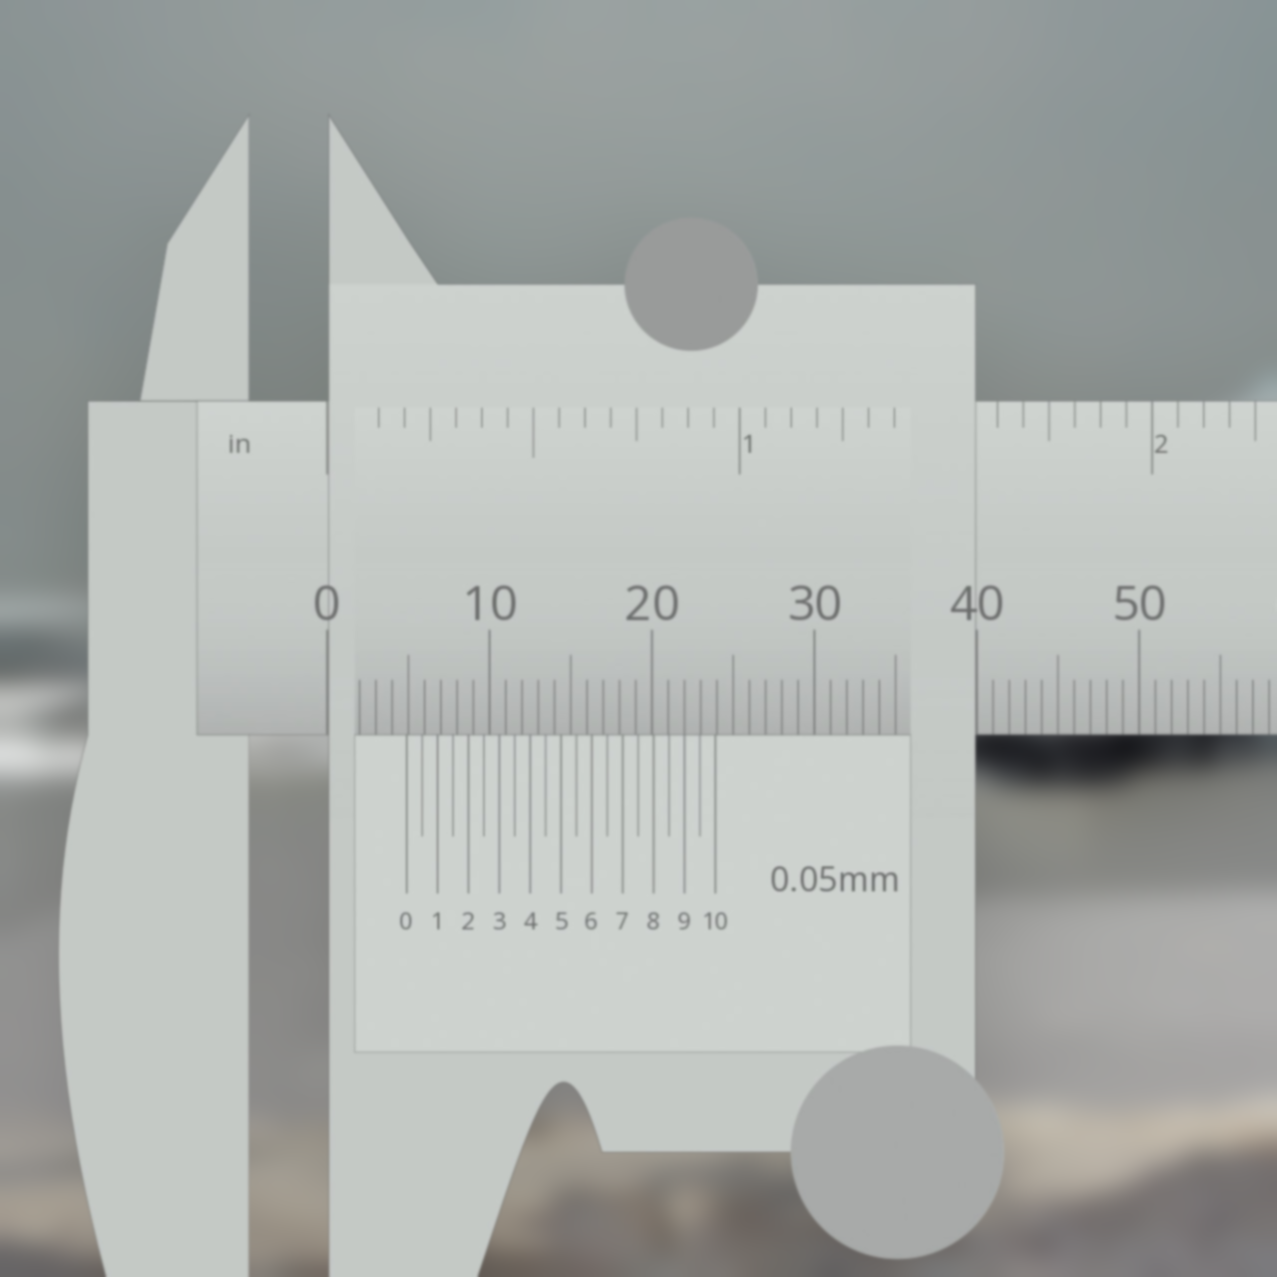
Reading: 4.9,mm
